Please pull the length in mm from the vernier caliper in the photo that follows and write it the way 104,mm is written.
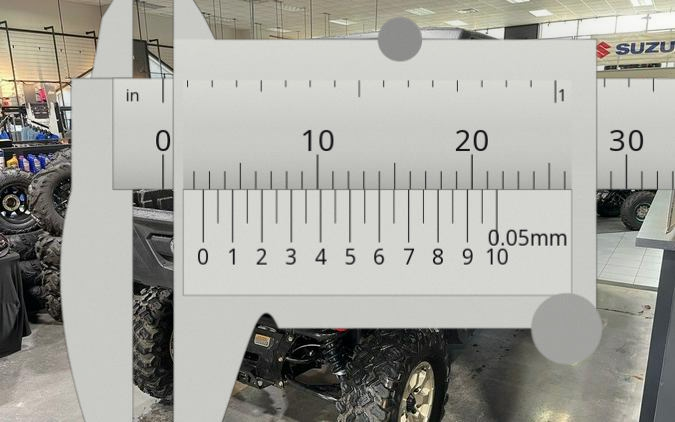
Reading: 2.6,mm
